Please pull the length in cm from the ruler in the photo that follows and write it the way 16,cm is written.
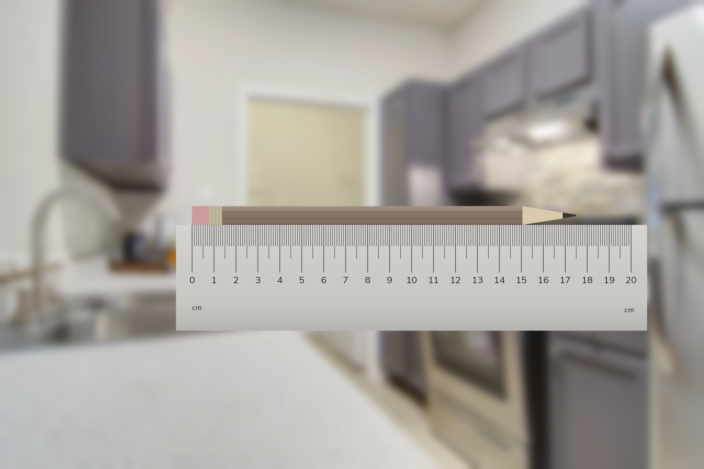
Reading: 17.5,cm
